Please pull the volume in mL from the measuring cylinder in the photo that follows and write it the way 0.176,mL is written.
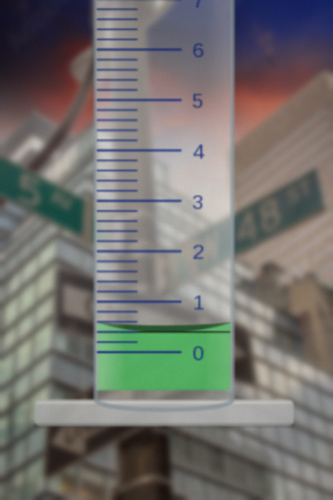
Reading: 0.4,mL
